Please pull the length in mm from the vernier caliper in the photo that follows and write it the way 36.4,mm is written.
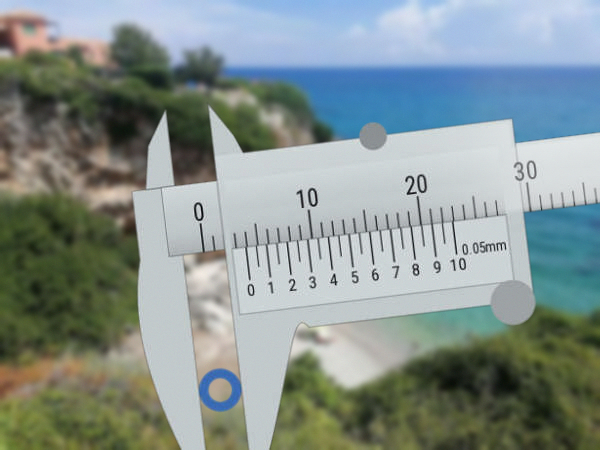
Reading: 3.9,mm
